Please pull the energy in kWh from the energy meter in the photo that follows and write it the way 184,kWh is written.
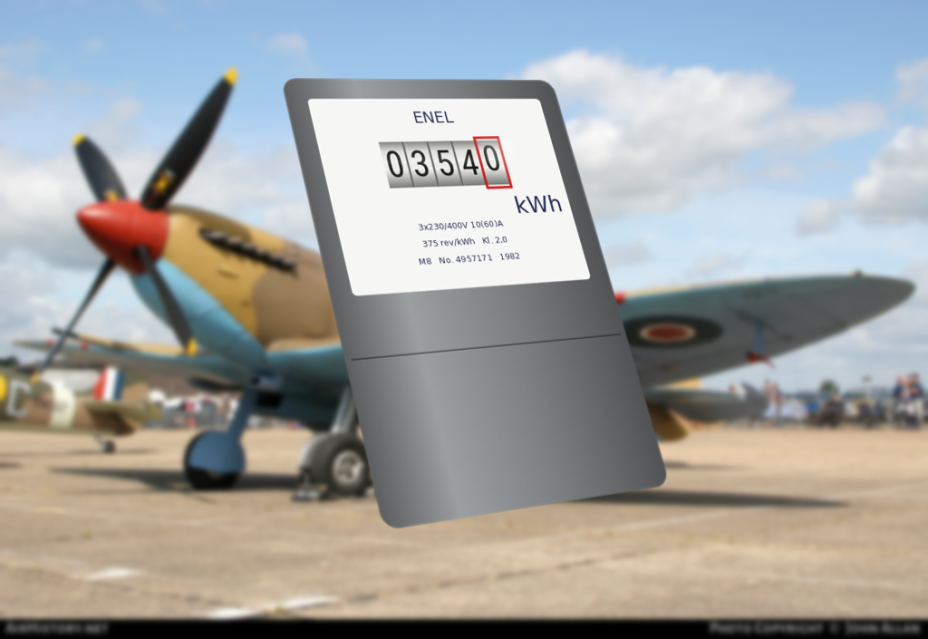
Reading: 354.0,kWh
